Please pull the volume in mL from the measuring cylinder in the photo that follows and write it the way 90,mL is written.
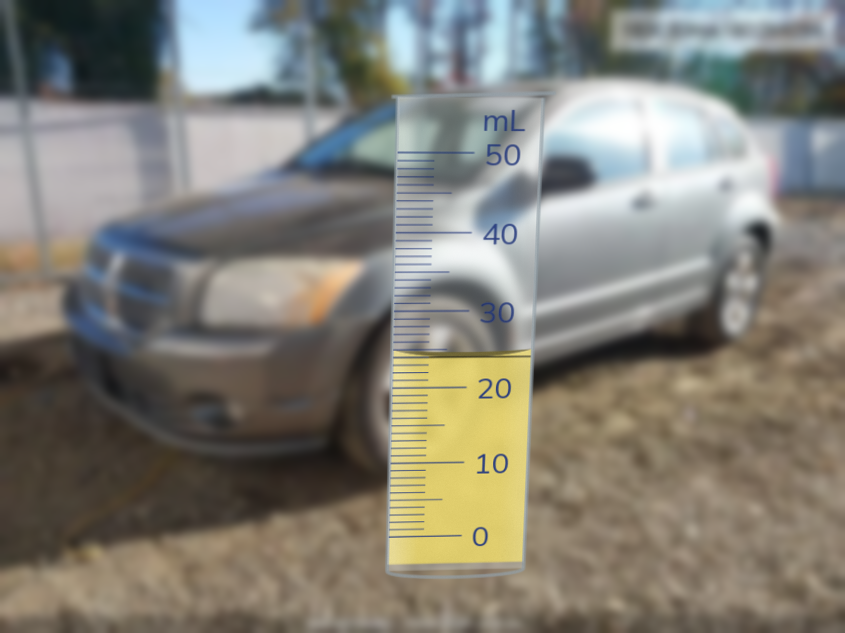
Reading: 24,mL
